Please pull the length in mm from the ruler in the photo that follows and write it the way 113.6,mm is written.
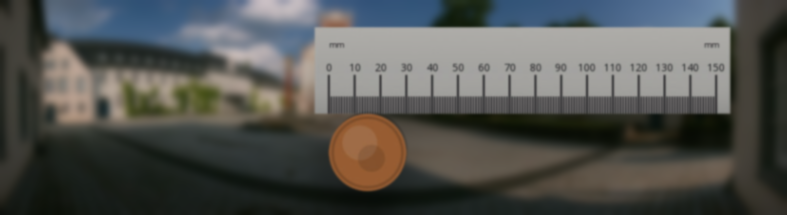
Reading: 30,mm
